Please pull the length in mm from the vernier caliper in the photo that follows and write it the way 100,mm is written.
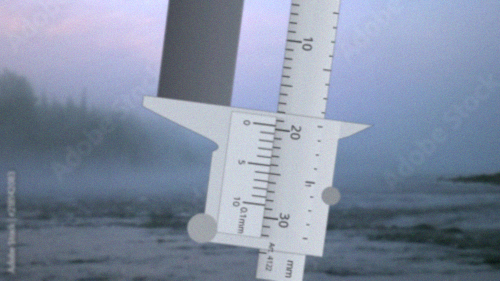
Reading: 19.6,mm
